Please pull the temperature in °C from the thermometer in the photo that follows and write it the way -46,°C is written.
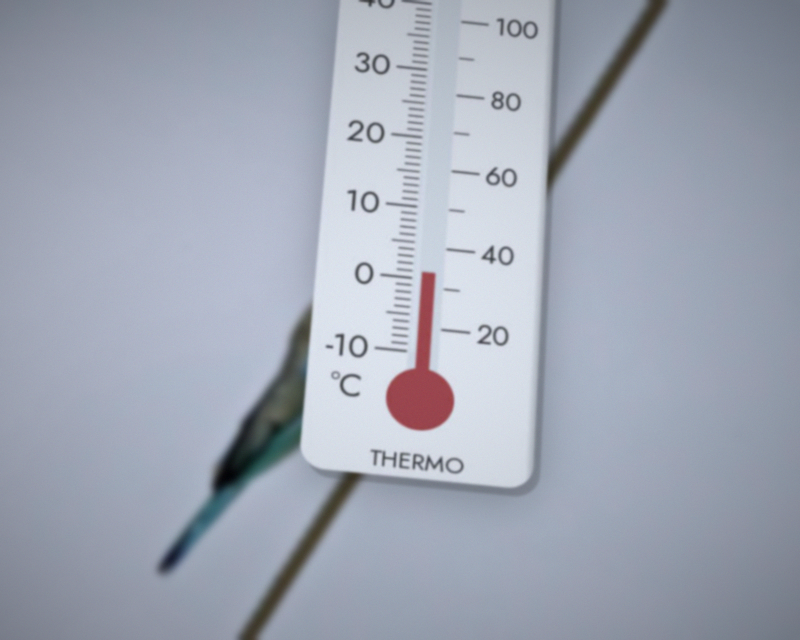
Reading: 1,°C
